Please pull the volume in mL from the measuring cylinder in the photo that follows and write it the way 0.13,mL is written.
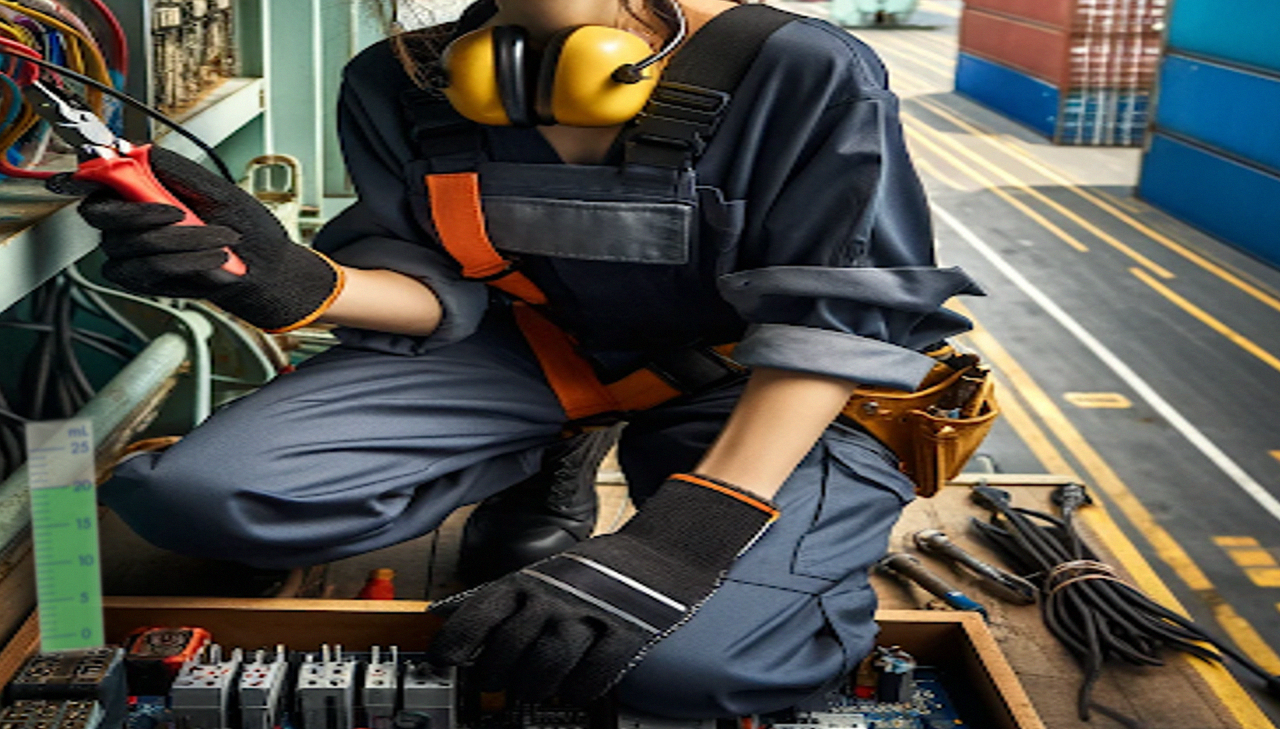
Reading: 20,mL
